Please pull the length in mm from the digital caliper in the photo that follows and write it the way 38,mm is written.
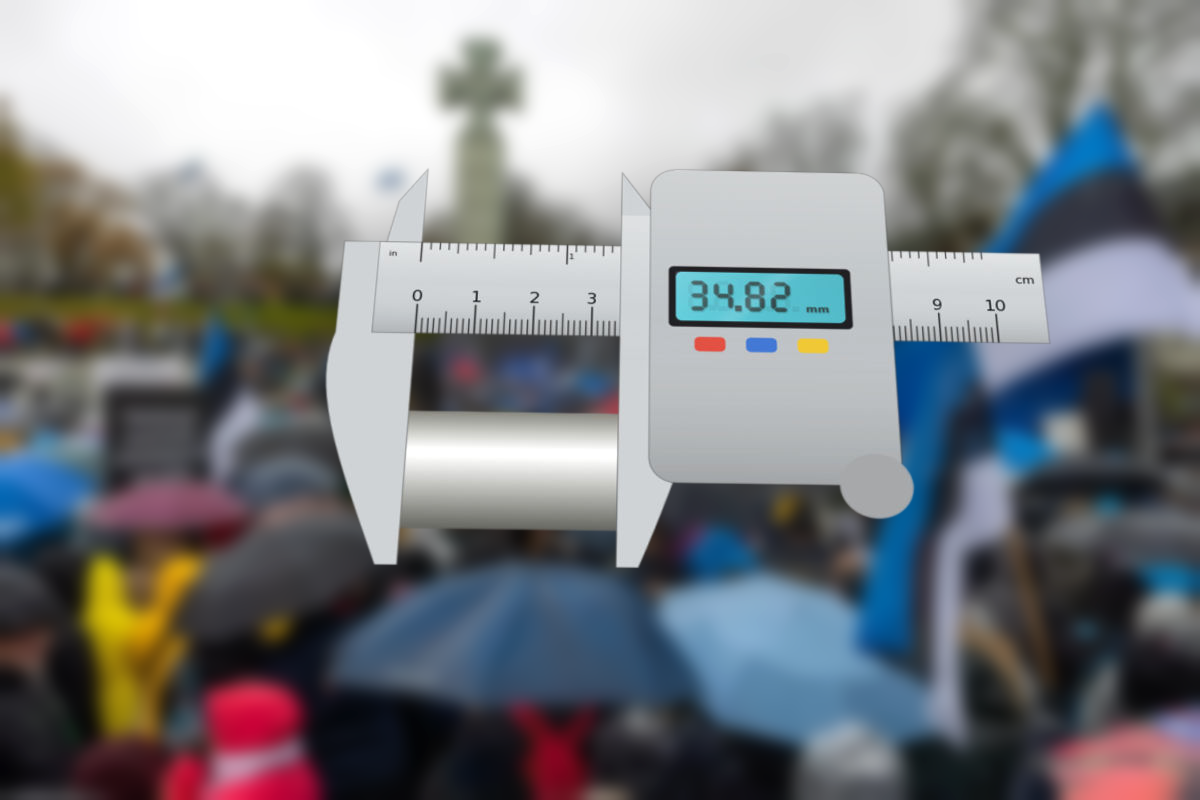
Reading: 34.82,mm
